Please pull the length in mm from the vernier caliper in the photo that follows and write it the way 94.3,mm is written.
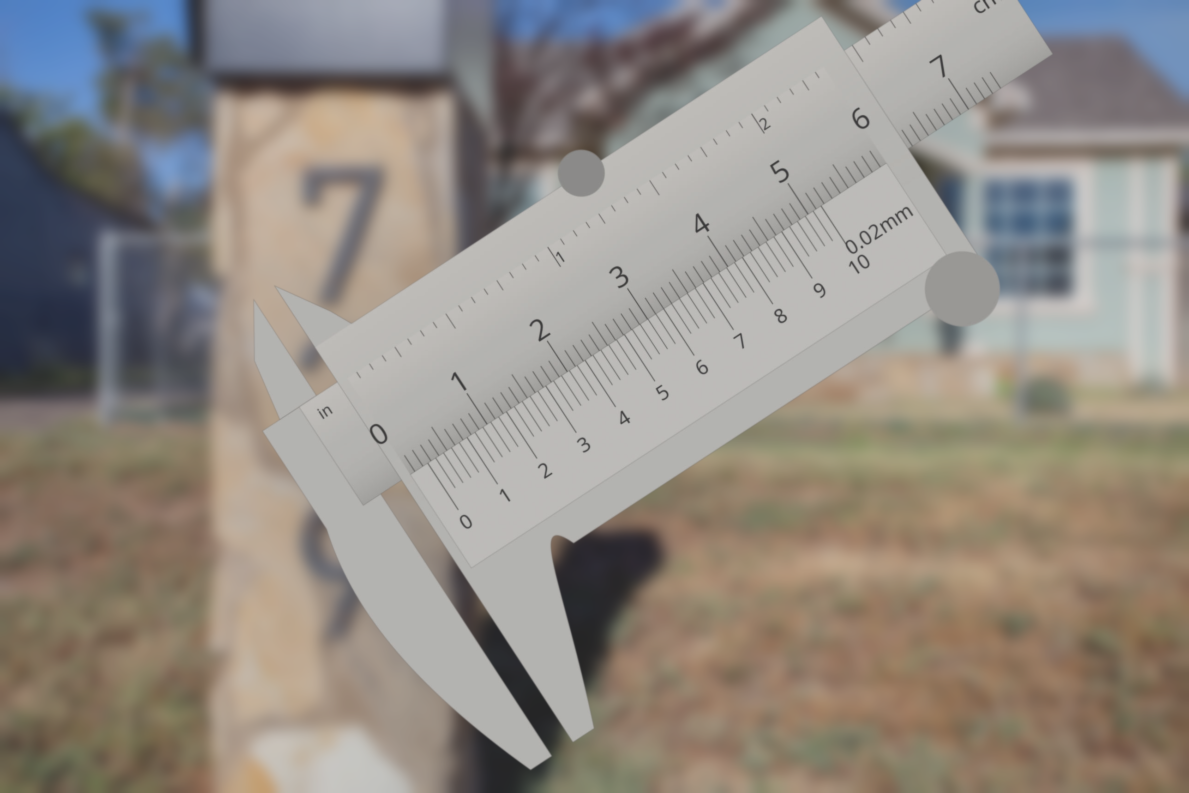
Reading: 2.6,mm
